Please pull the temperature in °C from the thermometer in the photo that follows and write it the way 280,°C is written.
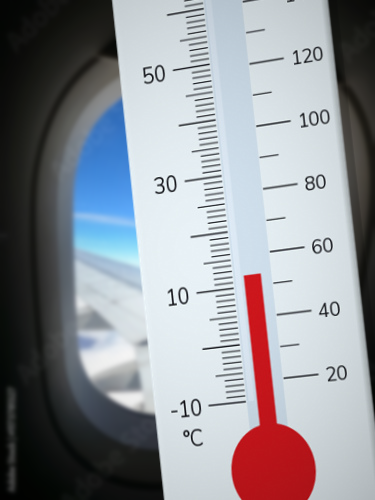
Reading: 12,°C
